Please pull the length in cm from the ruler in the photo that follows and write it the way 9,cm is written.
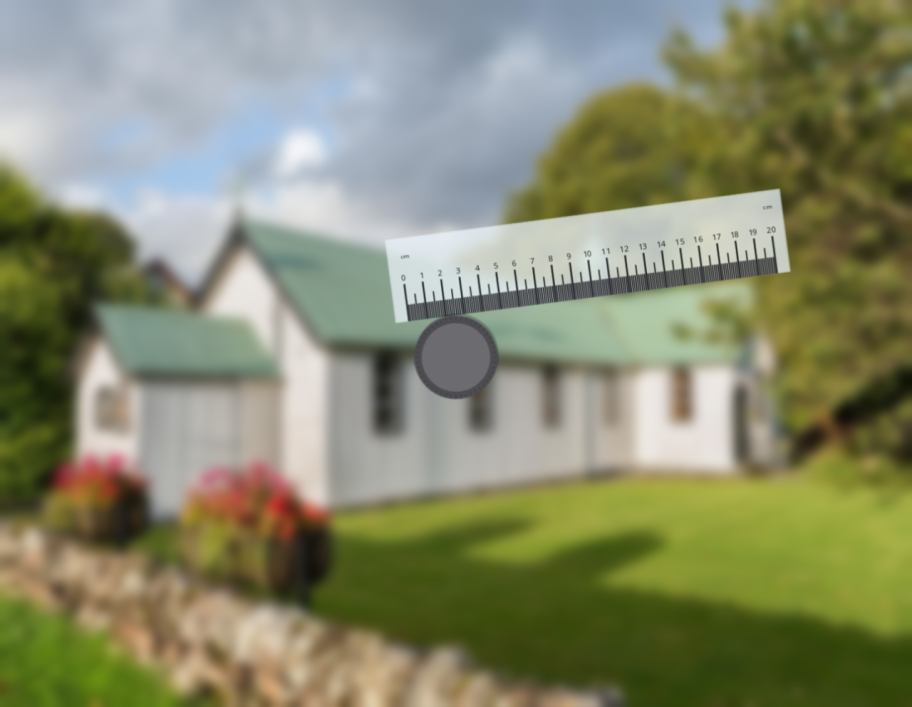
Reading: 4.5,cm
